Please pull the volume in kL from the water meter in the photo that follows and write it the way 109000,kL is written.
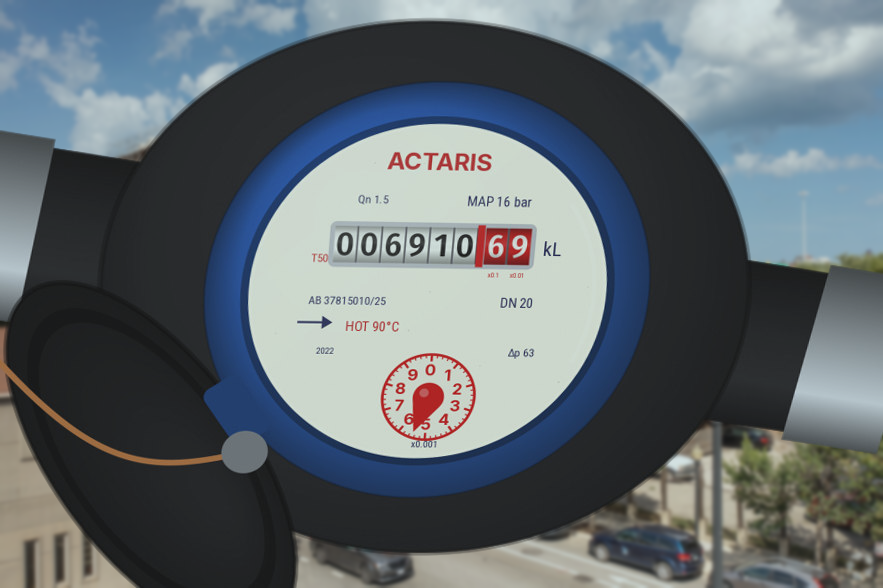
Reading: 6910.695,kL
